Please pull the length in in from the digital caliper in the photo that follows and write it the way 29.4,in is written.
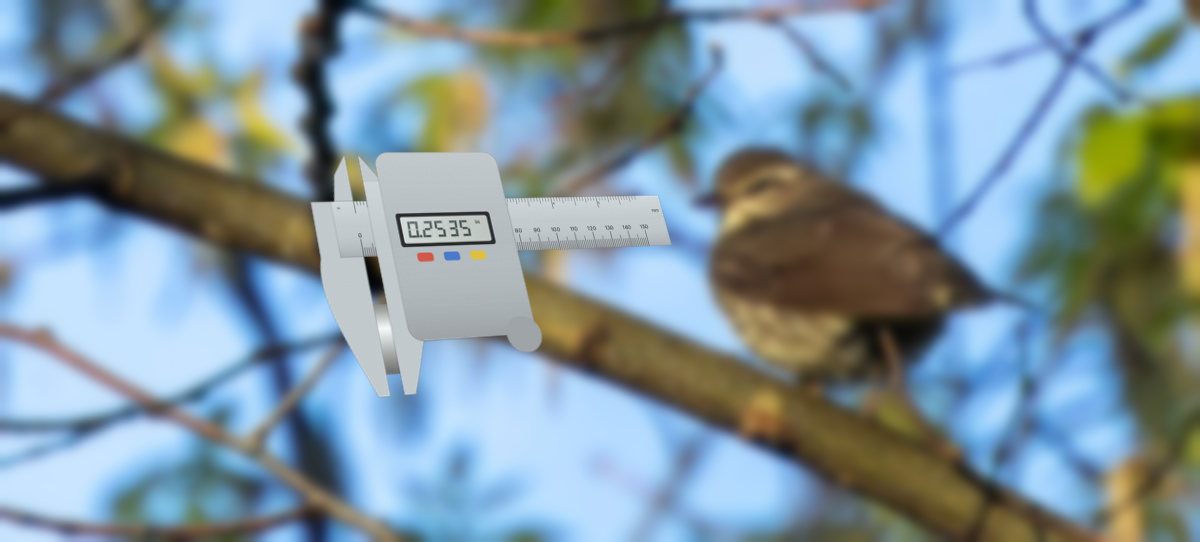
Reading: 0.2535,in
